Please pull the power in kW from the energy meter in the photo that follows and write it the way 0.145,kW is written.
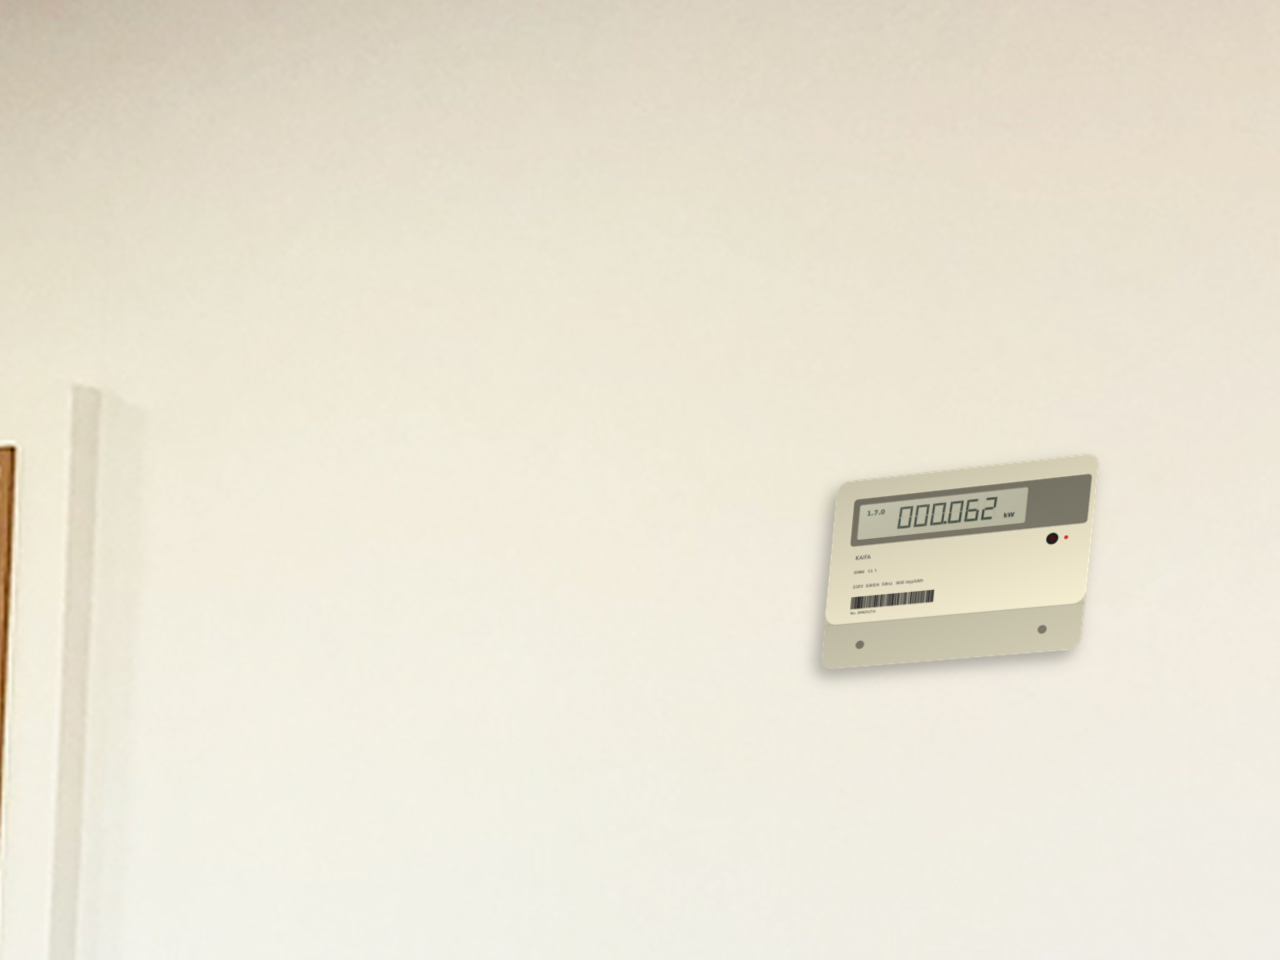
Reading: 0.062,kW
